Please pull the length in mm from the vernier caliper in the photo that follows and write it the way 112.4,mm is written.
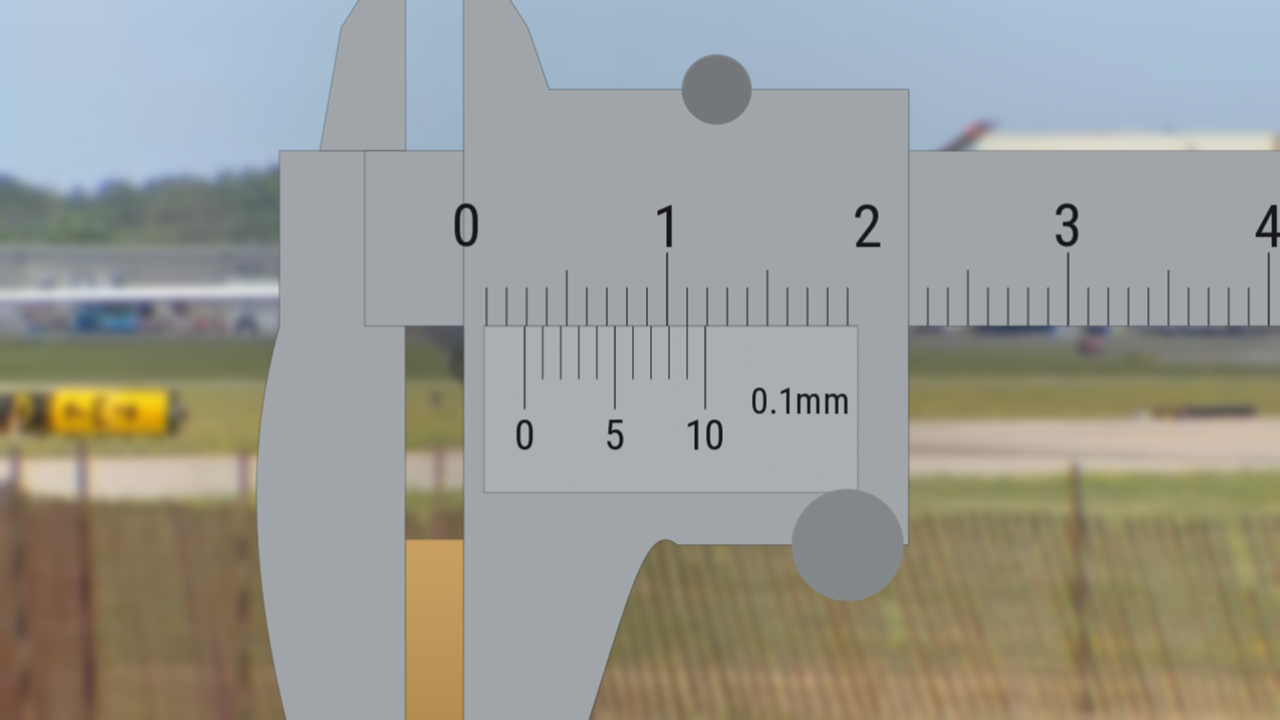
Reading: 2.9,mm
